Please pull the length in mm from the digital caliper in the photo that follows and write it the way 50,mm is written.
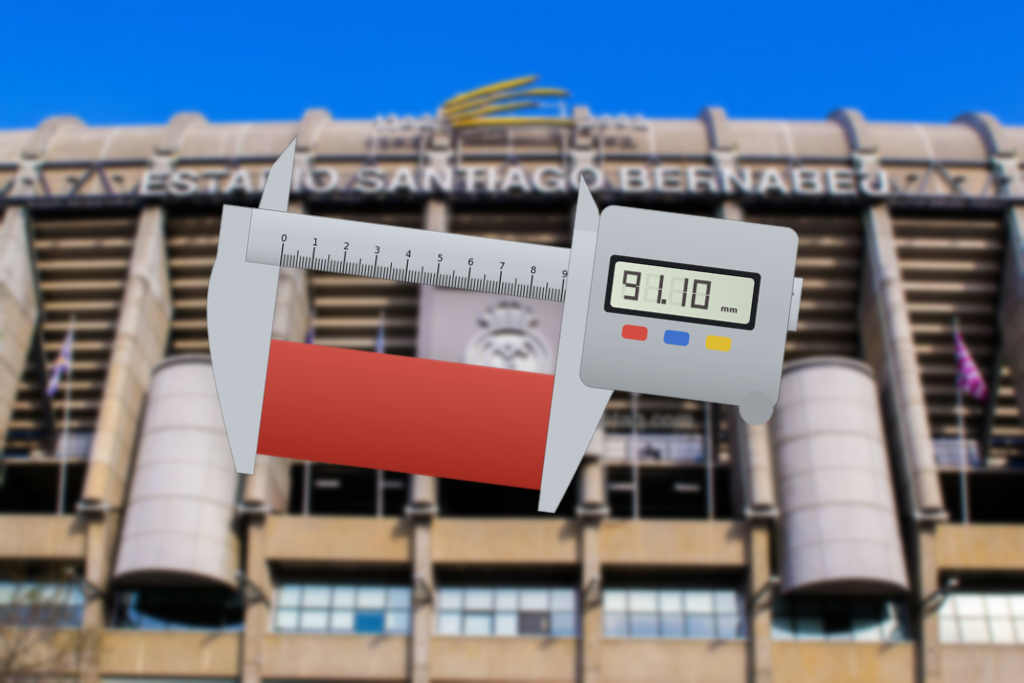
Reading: 91.10,mm
